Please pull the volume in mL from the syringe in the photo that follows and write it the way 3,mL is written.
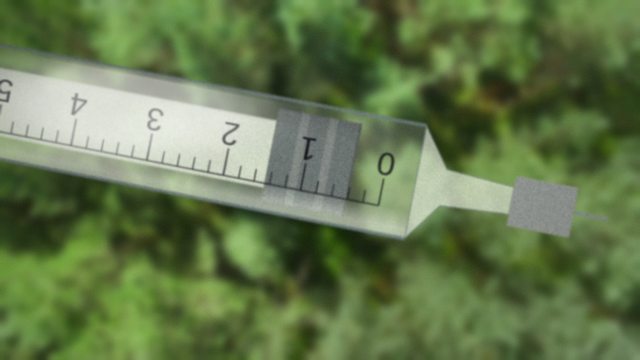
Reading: 0.4,mL
